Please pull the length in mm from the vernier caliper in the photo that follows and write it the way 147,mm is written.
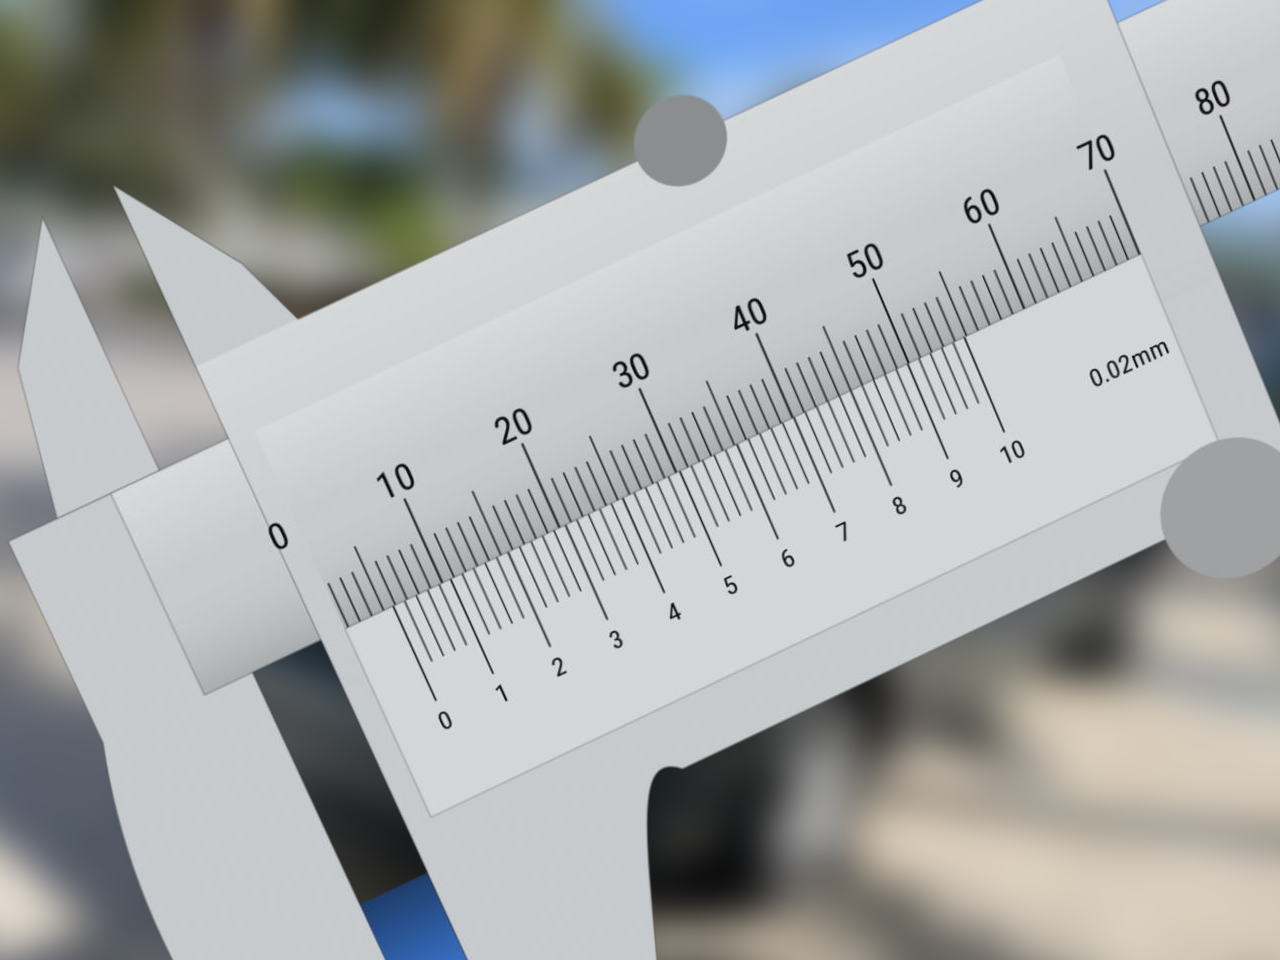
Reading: 5.8,mm
